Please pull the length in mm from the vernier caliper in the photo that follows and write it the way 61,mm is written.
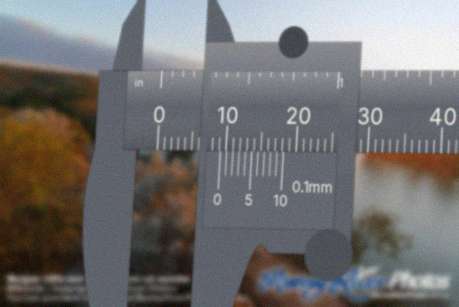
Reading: 9.2,mm
